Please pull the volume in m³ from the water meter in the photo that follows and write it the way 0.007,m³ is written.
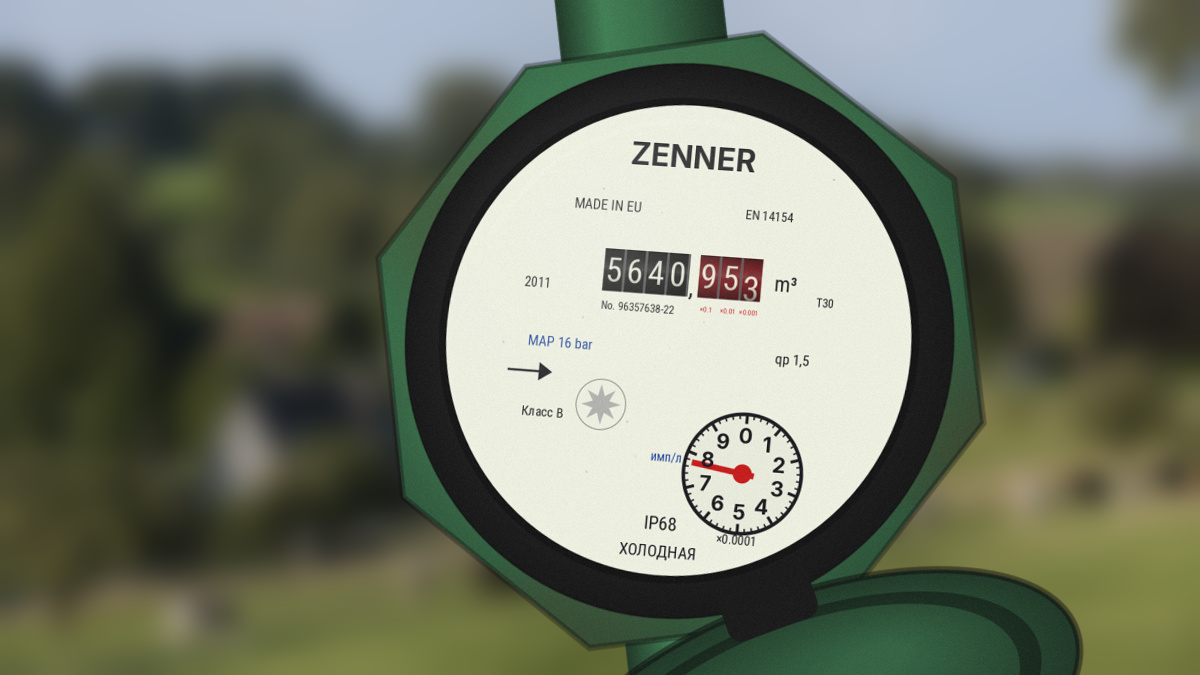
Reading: 5640.9527,m³
